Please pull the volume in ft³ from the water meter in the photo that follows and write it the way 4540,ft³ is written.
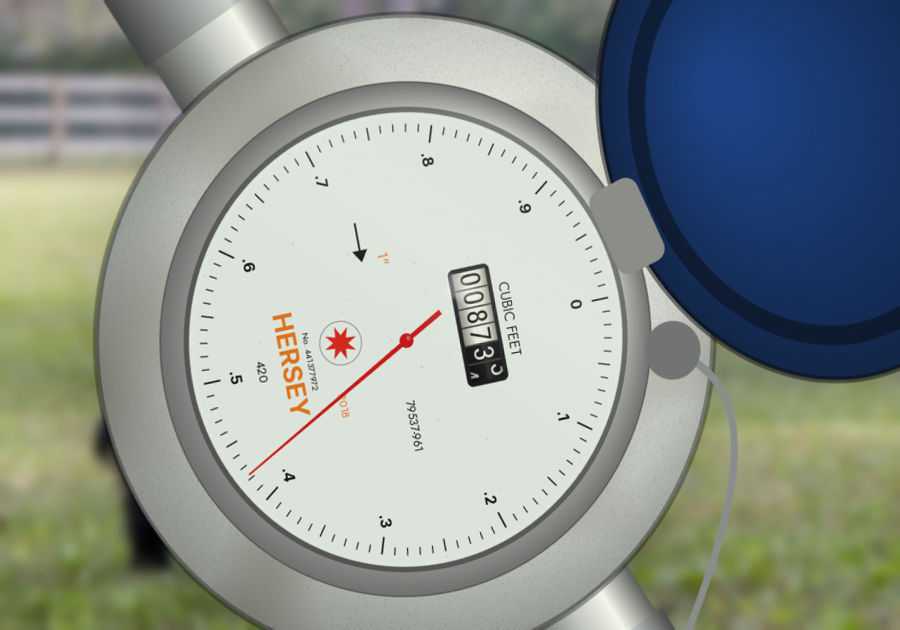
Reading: 8733.42,ft³
